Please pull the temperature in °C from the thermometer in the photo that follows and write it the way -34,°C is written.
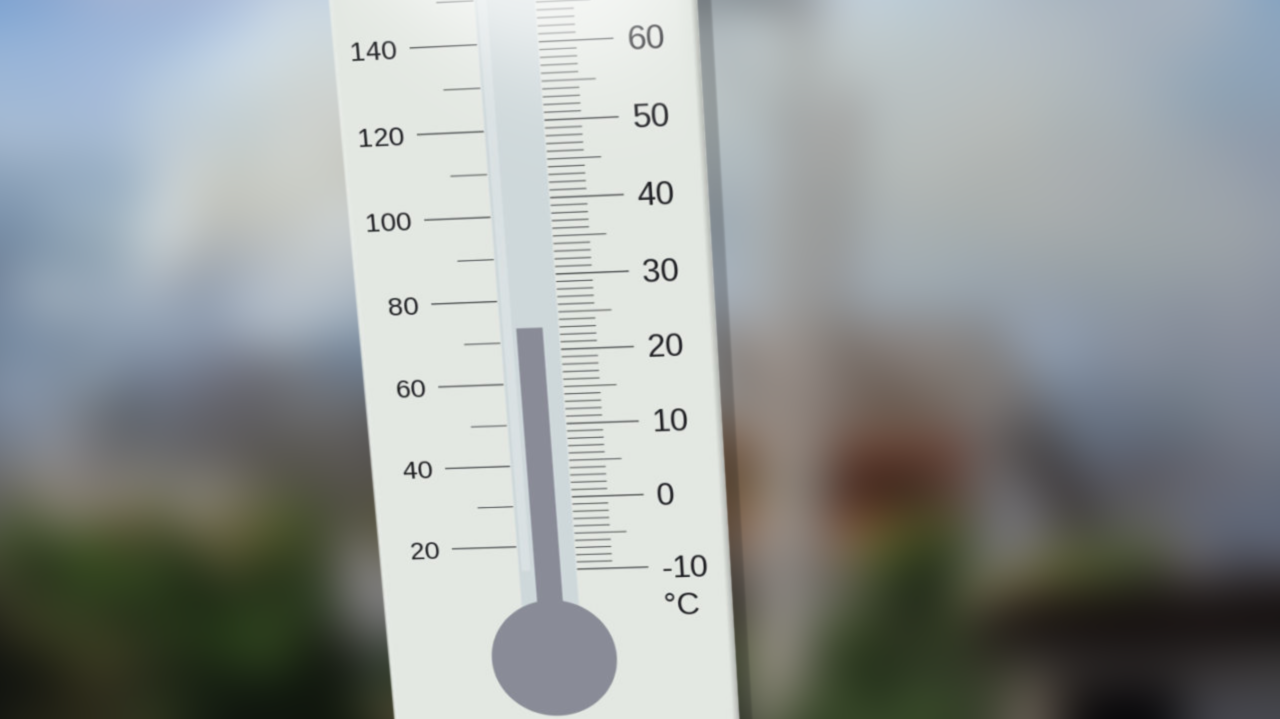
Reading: 23,°C
